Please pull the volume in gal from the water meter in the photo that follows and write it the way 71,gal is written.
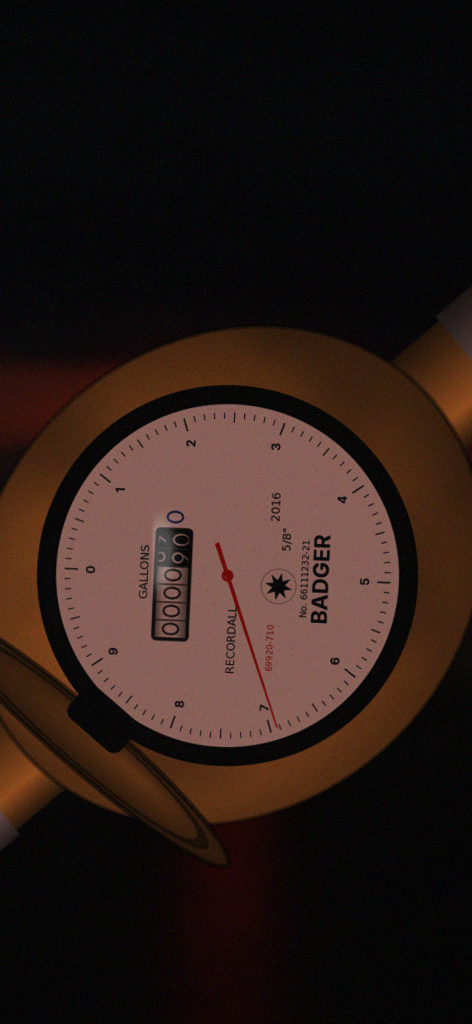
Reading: 896.9,gal
